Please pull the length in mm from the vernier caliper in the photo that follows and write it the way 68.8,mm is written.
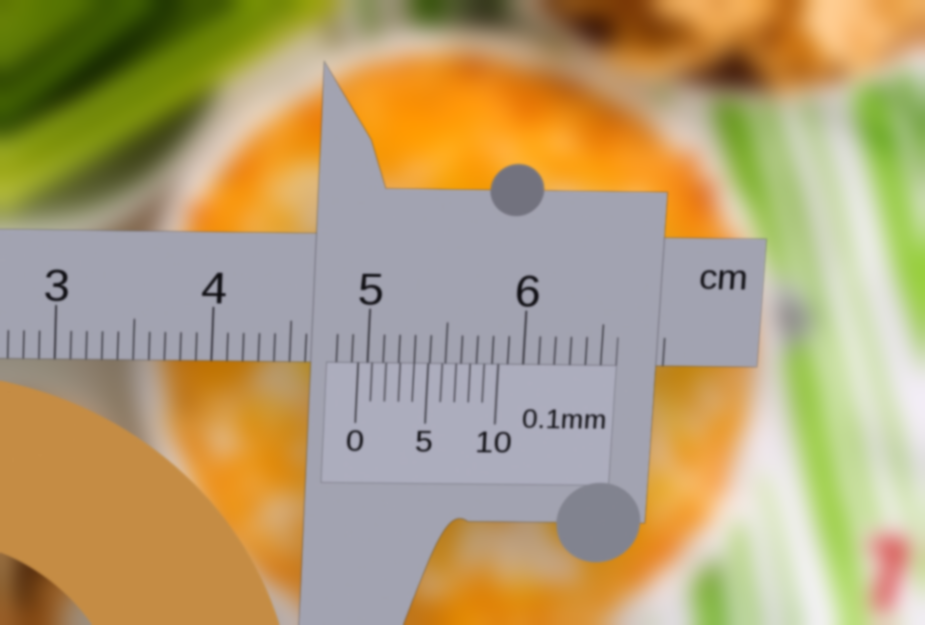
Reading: 49.4,mm
